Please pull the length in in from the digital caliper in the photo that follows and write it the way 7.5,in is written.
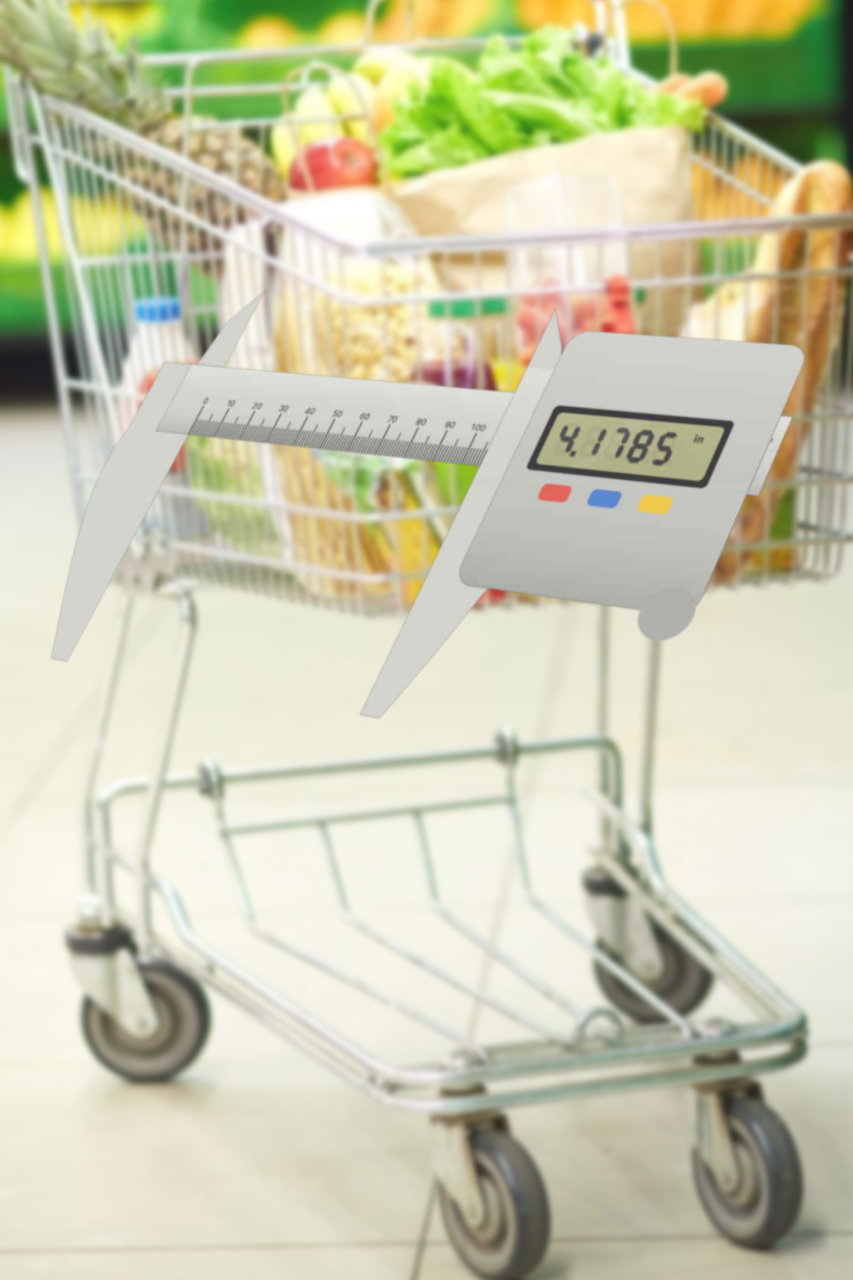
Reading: 4.1785,in
